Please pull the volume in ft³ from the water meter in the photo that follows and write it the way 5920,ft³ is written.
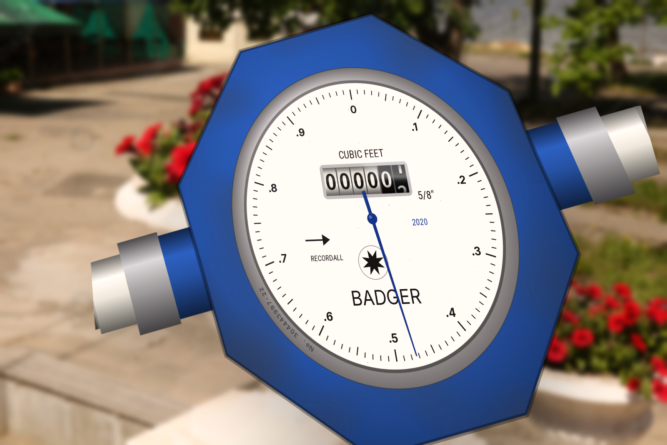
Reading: 1.47,ft³
